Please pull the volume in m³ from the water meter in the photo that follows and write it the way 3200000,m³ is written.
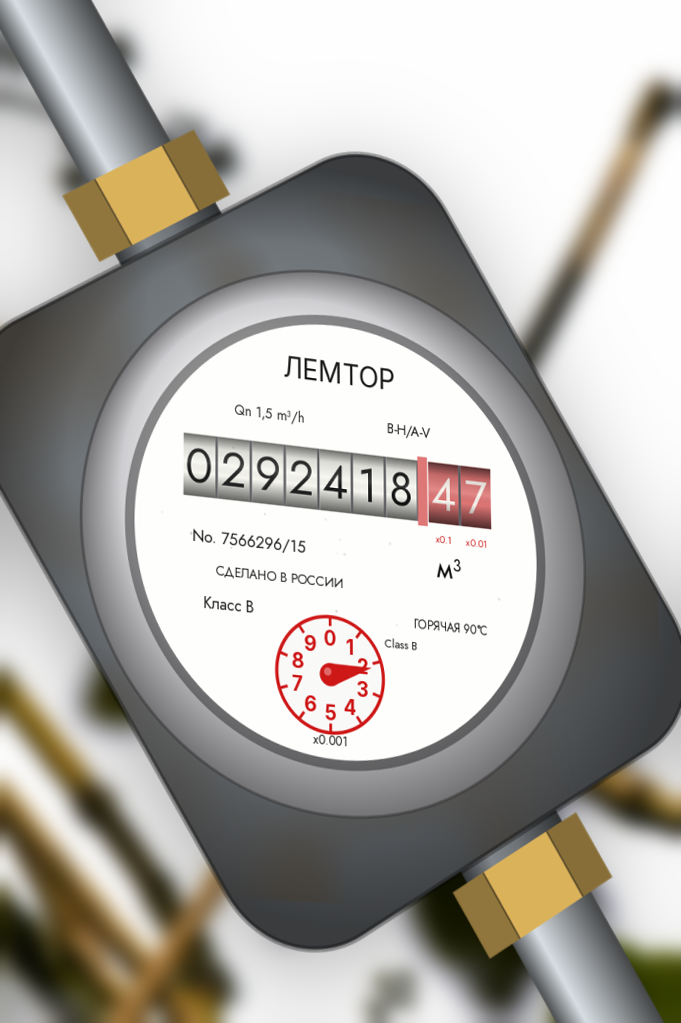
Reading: 292418.472,m³
